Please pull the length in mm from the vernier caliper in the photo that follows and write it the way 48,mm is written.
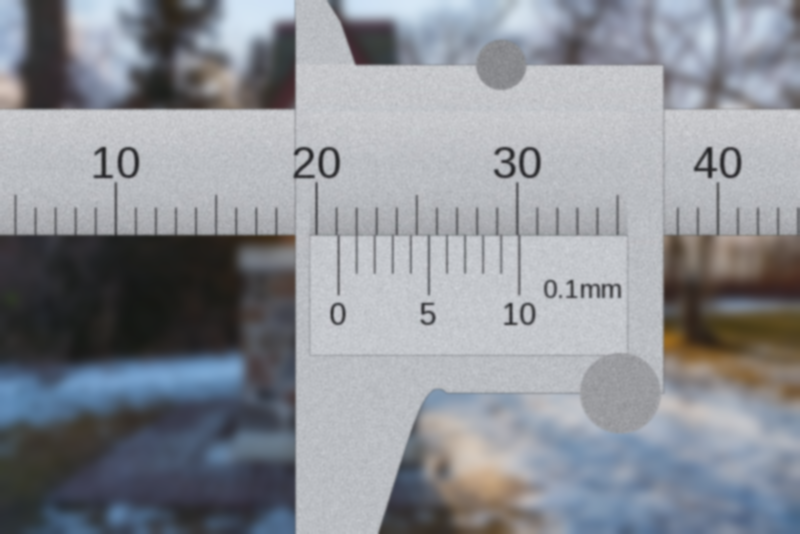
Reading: 21.1,mm
